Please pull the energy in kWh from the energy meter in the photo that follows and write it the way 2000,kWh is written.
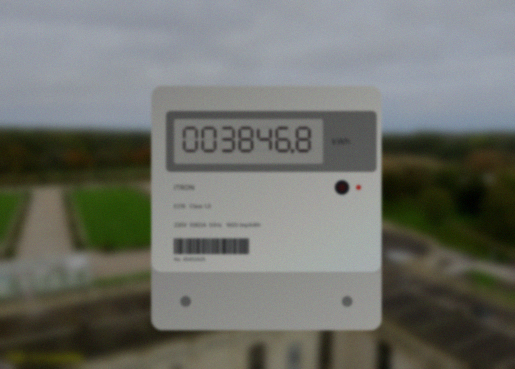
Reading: 3846.8,kWh
